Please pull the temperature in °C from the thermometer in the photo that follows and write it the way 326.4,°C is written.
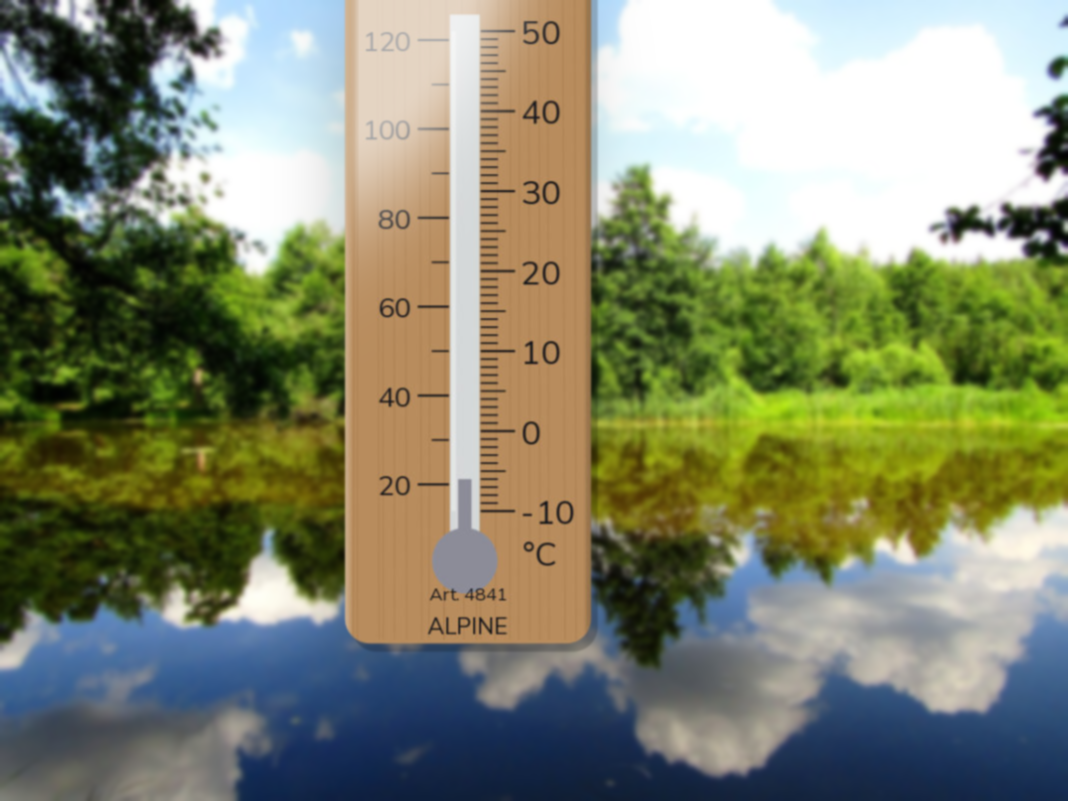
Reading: -6,°C
